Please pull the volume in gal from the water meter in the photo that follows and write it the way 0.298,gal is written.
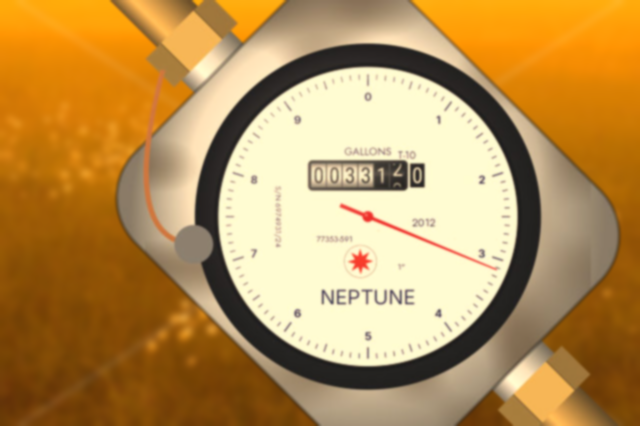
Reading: 33123.1,gal
